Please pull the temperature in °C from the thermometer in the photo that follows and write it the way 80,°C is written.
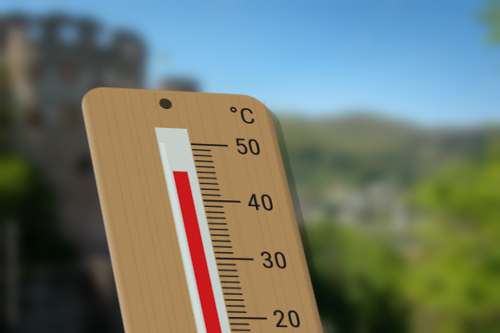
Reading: 45,°C
